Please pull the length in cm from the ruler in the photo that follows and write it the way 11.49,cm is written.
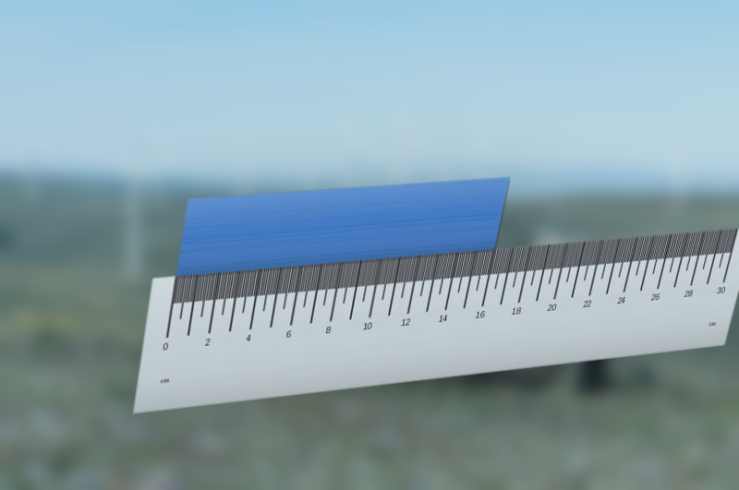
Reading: 16,cm
